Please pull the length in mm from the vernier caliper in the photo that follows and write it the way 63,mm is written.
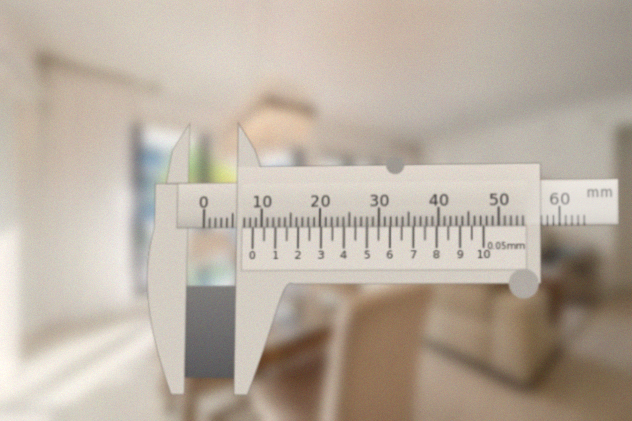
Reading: 8.5,mm
